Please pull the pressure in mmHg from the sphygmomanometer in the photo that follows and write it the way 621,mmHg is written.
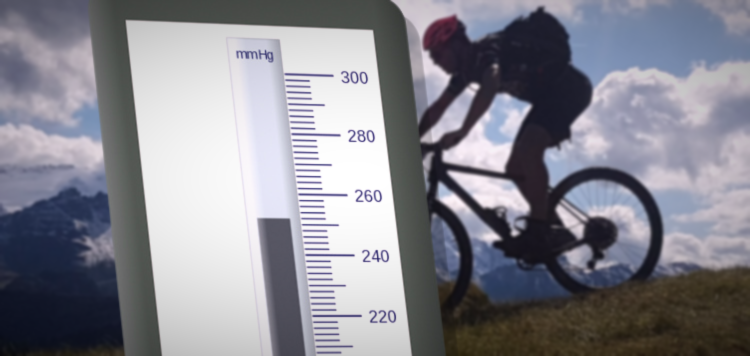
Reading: 252,mmHg
